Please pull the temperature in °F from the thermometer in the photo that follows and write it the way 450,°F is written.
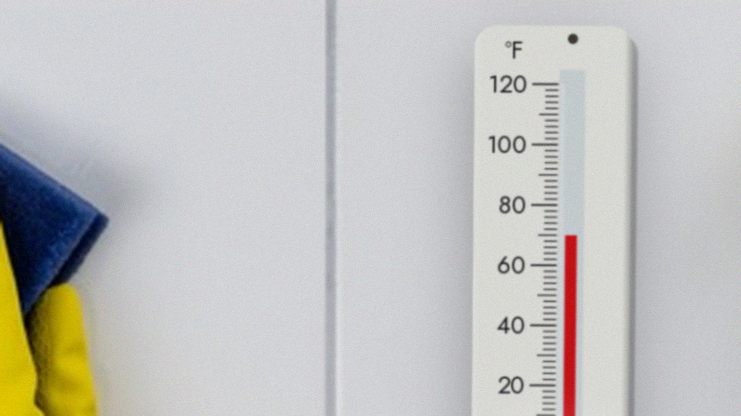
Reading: 70,°F
